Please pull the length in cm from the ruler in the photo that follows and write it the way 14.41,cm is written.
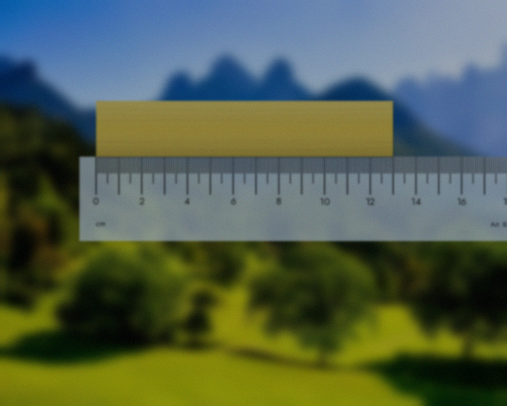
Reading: 13,cm
